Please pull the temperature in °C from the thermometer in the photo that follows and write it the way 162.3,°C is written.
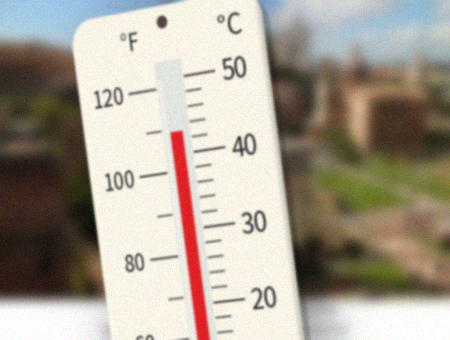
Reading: 43,°C
